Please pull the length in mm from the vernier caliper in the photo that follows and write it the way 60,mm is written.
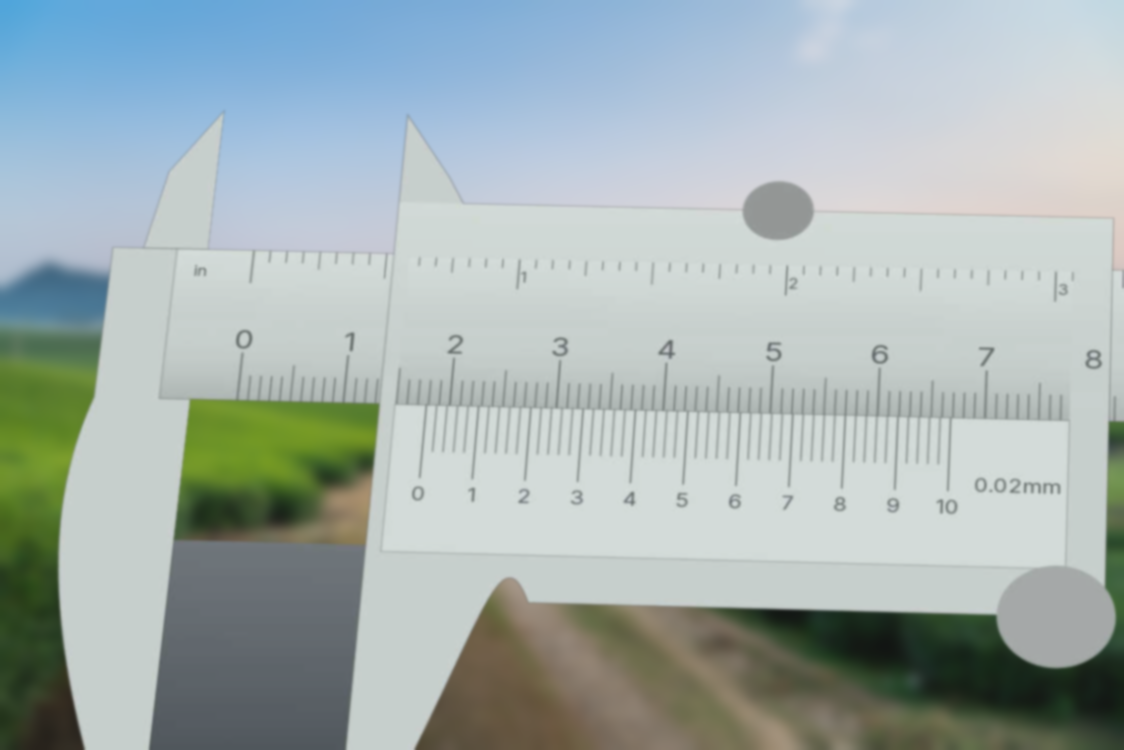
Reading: 17.8,mm
